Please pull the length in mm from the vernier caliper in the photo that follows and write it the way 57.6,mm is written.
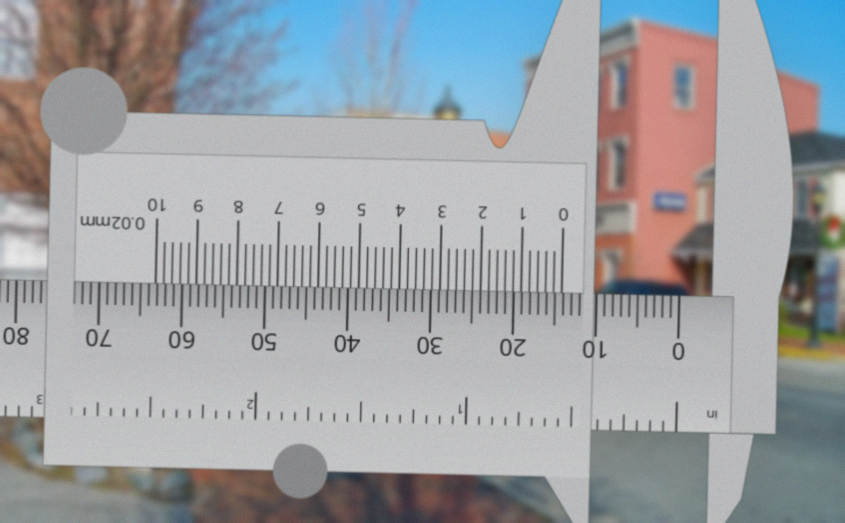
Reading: 14.2,mm
